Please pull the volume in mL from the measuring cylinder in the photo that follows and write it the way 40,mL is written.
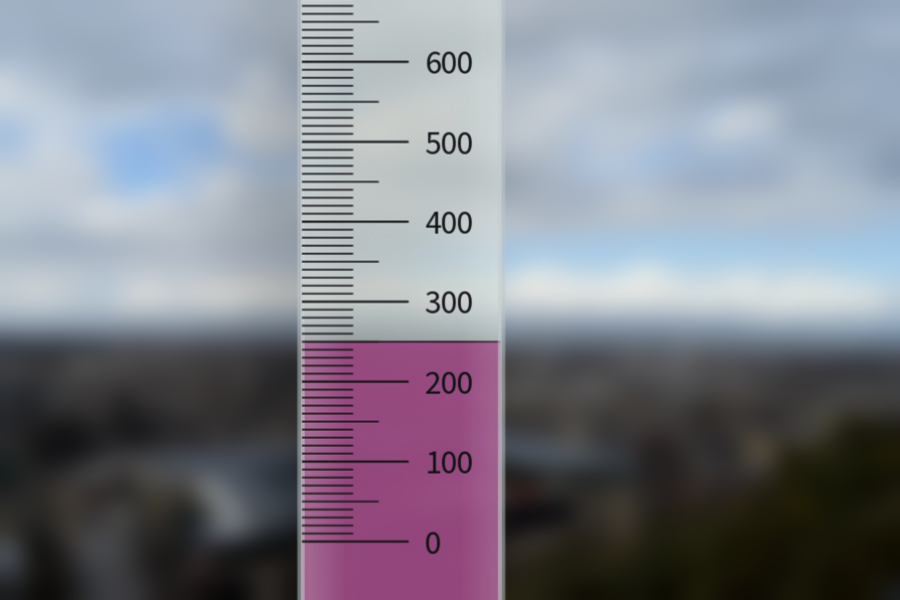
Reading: 250,mL
